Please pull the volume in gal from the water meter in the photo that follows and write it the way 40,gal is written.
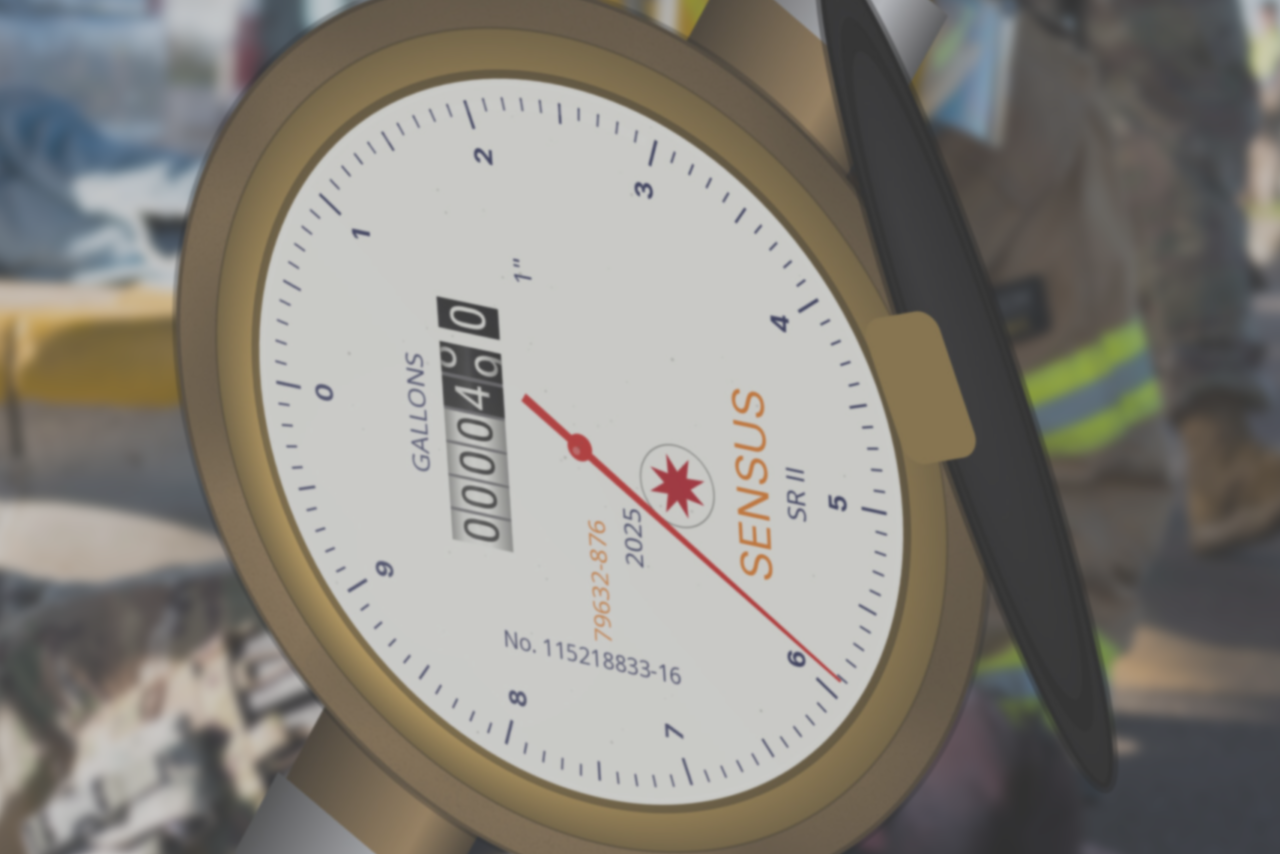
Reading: 485.9,gal
